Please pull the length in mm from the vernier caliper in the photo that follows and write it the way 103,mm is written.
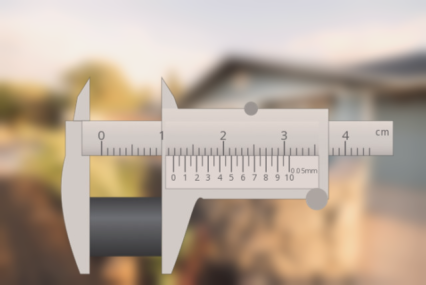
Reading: 11.8,mm
